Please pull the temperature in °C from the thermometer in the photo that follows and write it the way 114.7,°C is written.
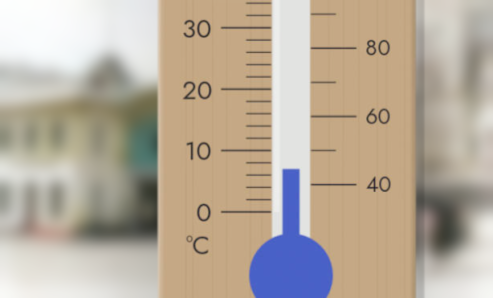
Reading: 7,°C
